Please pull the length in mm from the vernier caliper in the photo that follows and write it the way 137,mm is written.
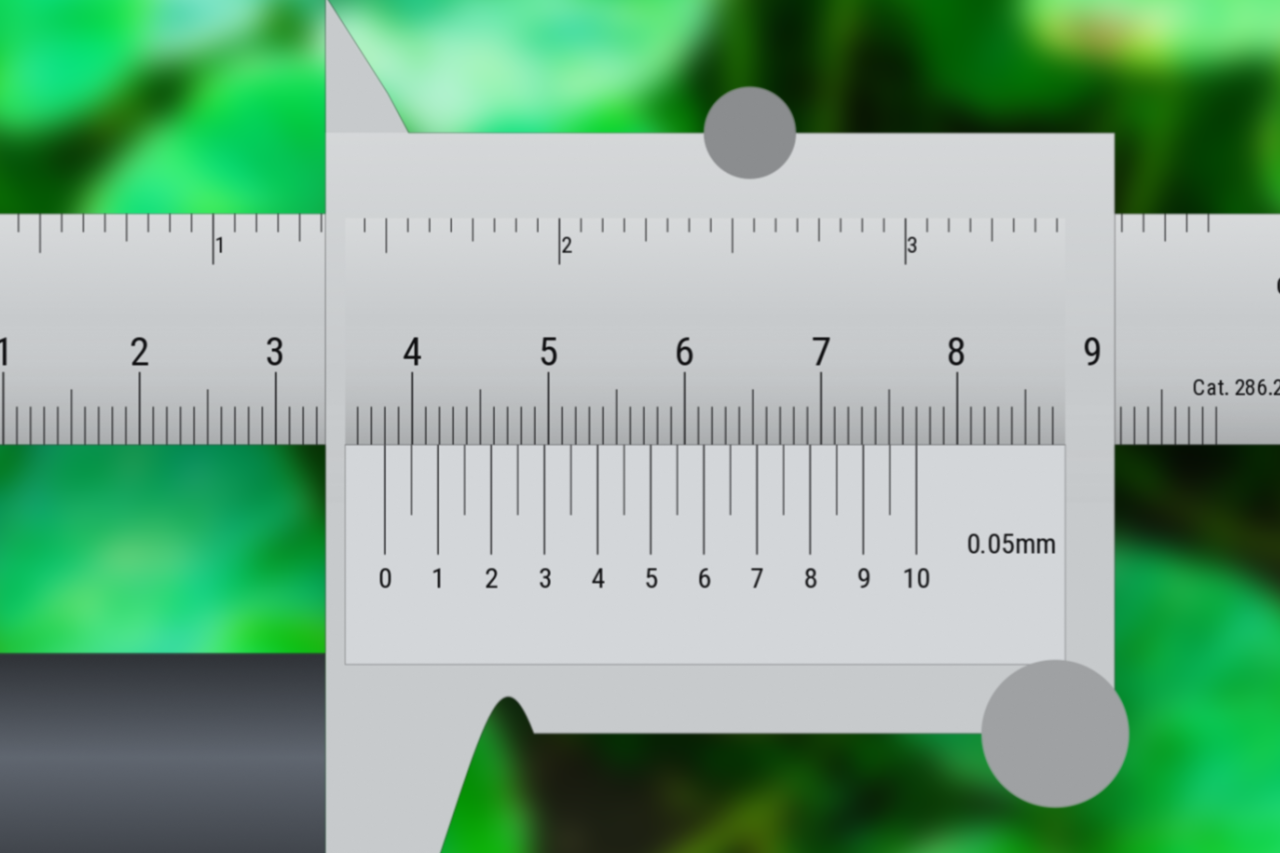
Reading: 38.0,mm
